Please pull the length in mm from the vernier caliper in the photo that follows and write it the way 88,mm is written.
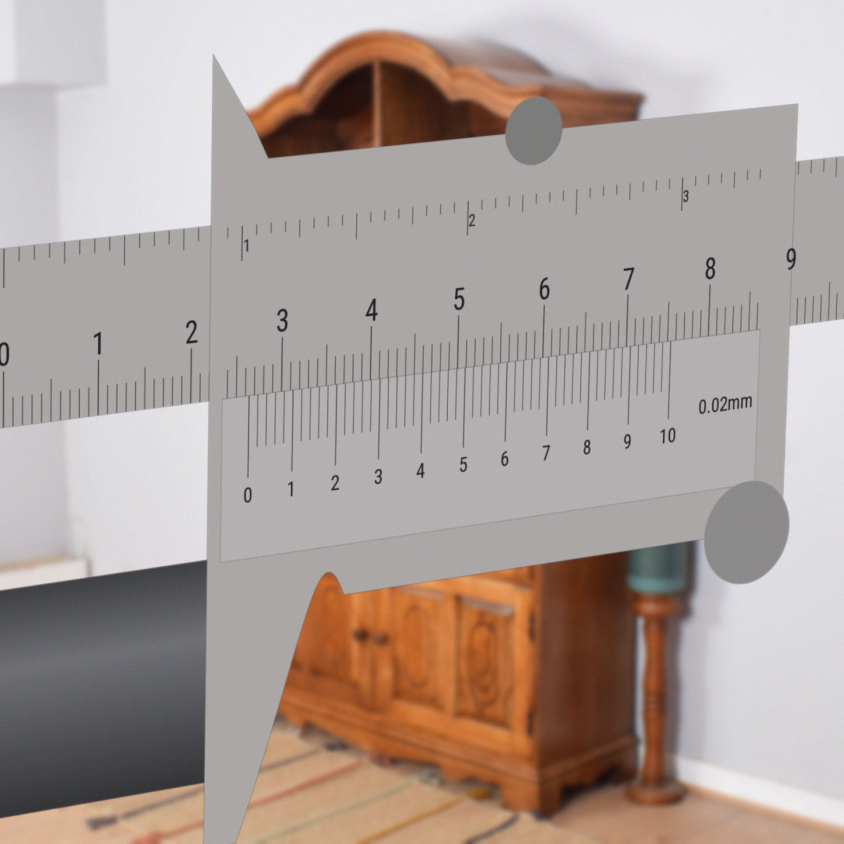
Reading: 26.4,mm
